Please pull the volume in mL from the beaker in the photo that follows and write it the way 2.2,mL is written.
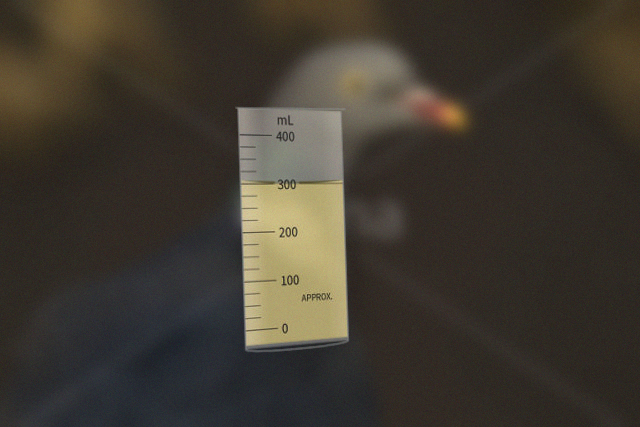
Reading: 300,mL
